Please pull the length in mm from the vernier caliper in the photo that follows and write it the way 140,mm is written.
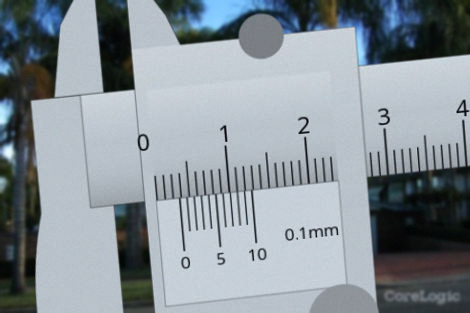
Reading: 3.8,mm
